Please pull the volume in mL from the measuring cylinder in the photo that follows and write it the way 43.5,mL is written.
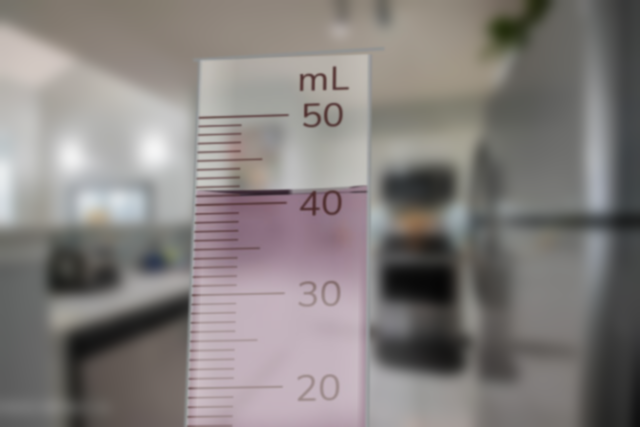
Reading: 41,mL
